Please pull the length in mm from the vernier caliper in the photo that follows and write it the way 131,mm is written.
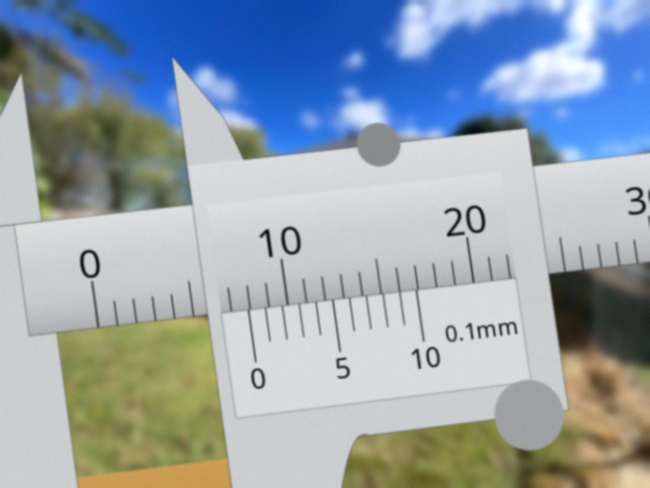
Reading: 7.9,mm
